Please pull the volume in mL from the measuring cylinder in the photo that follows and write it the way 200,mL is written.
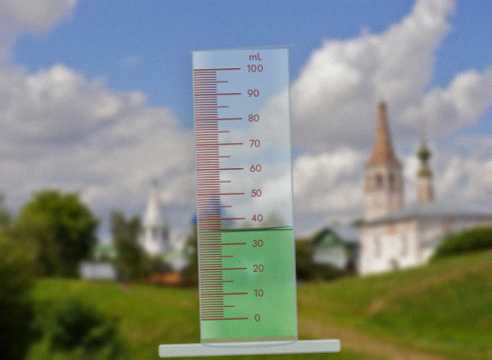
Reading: 35,mL
